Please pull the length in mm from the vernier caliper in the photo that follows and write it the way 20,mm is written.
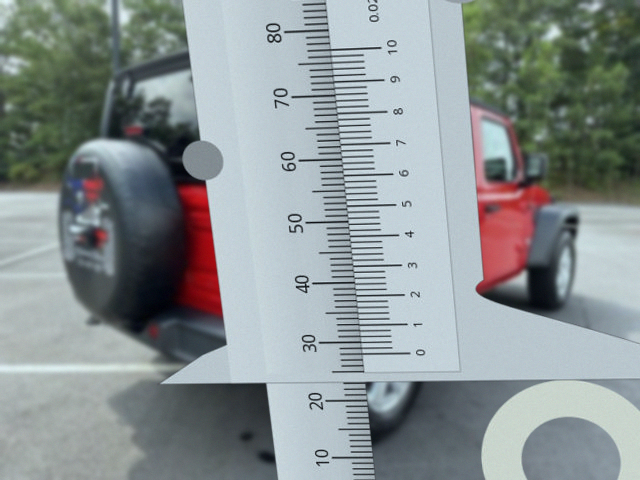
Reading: 28.0,mm
